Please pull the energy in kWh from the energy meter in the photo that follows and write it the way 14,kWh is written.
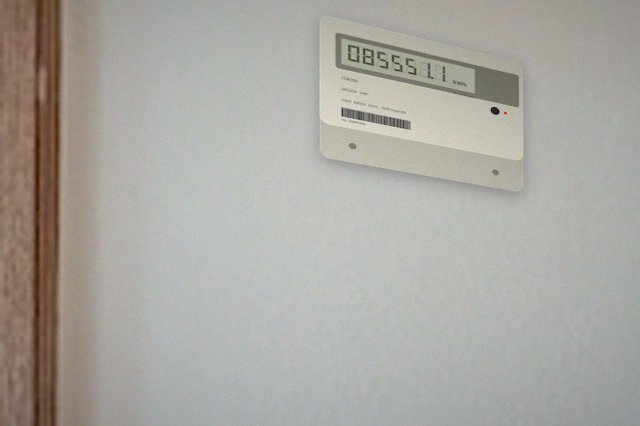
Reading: 85551.1,kWh
